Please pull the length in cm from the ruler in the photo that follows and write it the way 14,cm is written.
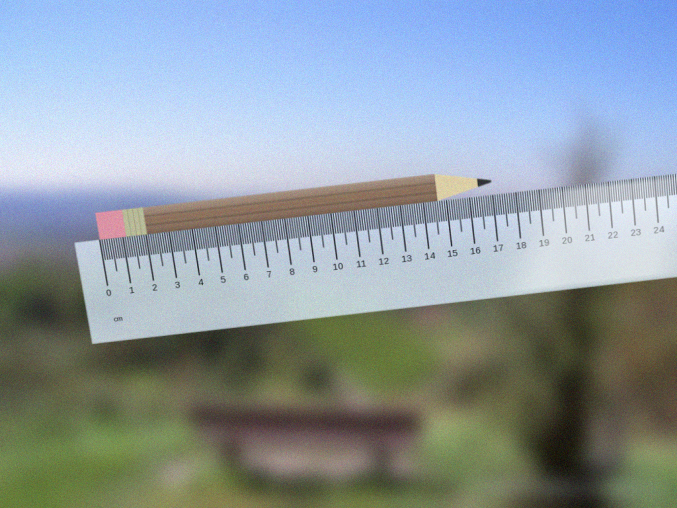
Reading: 17,cm
